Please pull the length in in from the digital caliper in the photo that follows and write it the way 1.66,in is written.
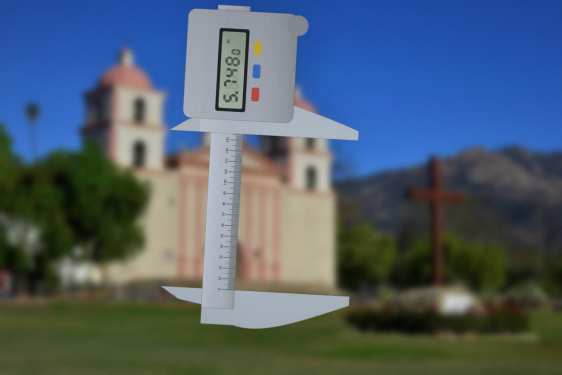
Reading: 5.7480,in
